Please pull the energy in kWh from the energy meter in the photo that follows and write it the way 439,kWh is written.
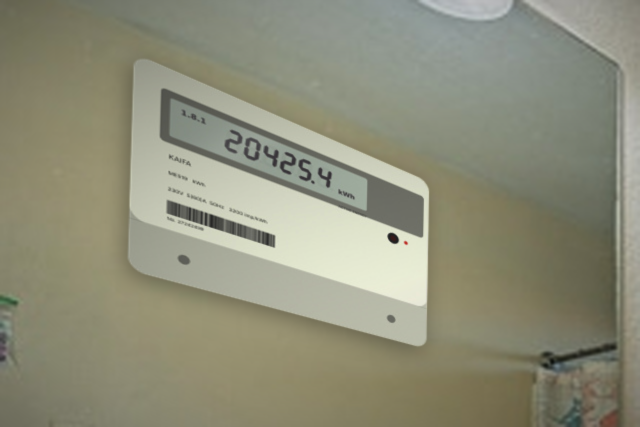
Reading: 20425.4,kWh
